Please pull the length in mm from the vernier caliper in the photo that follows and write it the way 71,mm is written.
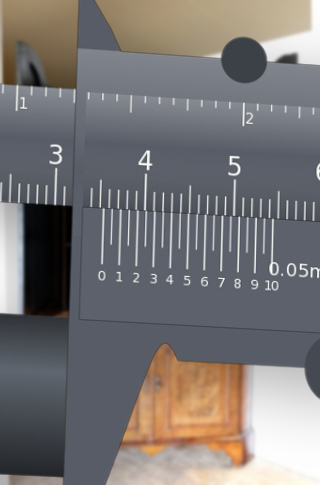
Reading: 35.4,mm
